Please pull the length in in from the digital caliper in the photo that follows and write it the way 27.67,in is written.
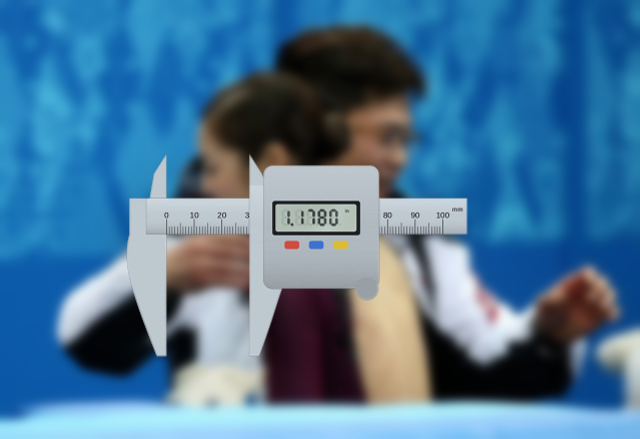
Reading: 1.1780,in
